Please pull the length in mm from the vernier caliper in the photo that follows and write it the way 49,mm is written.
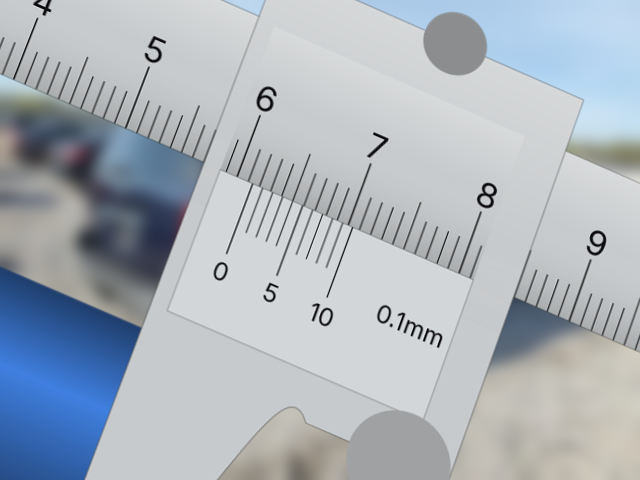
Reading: 61.4,mm
